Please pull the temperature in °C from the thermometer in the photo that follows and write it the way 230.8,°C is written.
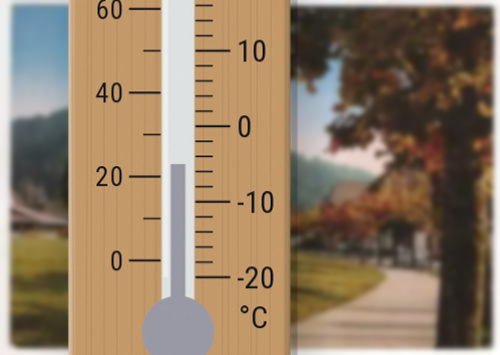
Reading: -5,°C
